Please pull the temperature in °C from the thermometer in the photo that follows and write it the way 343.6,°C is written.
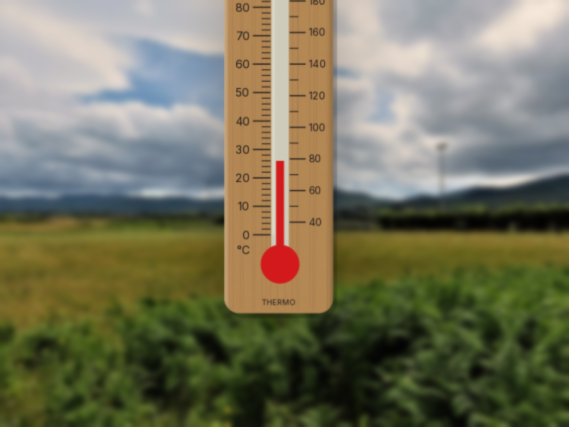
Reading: 26,°C
